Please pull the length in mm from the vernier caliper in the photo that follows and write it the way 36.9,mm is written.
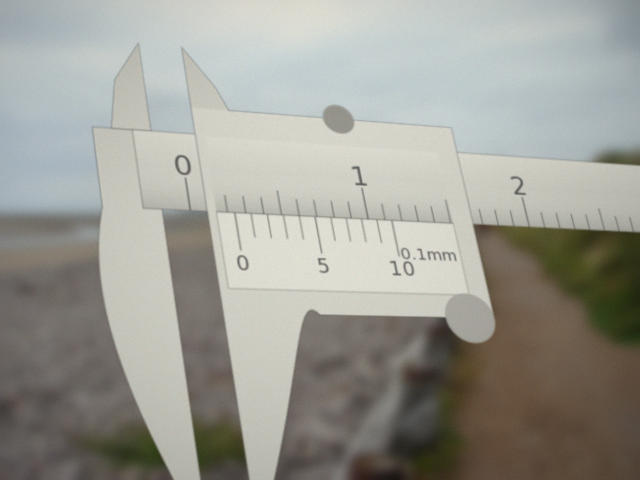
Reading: 2.4,mm
